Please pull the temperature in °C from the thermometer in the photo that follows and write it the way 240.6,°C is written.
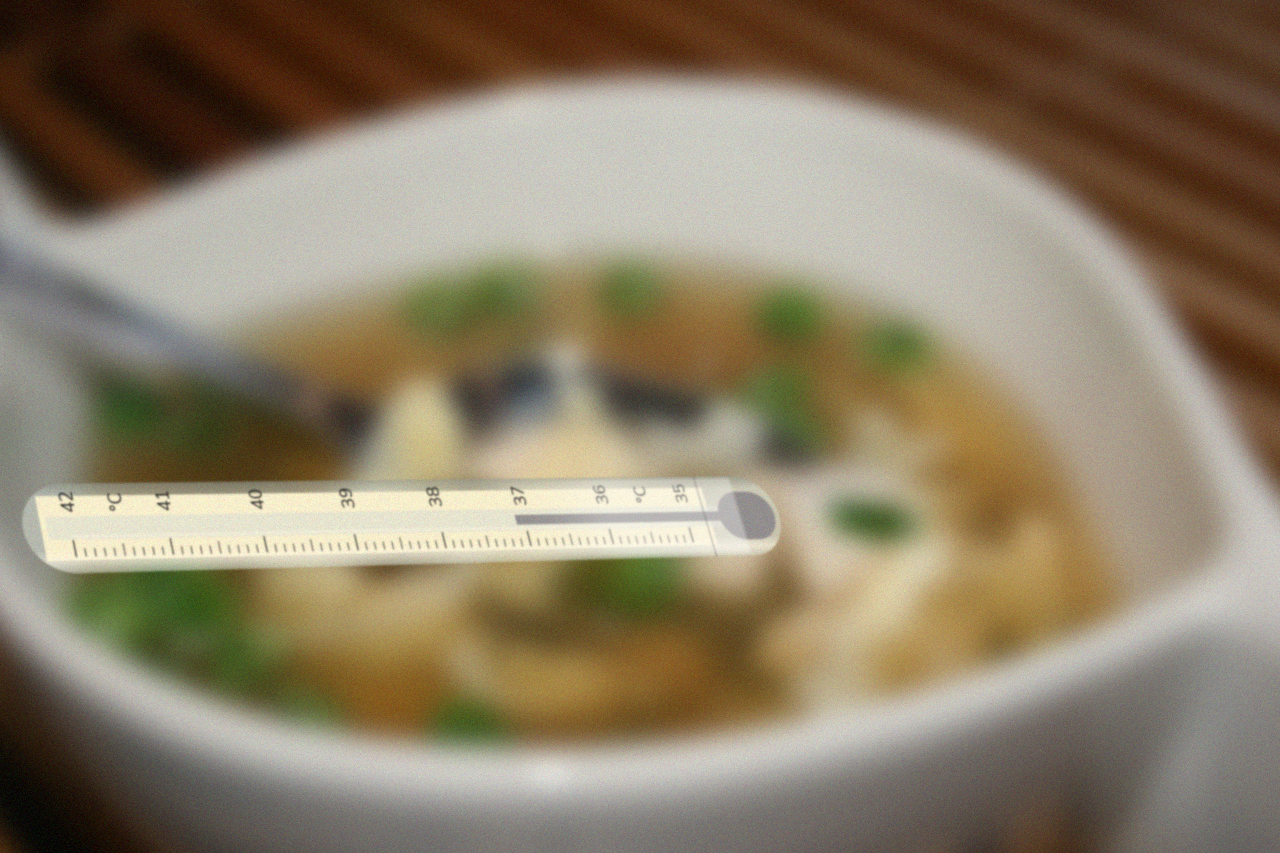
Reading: 37.1,°C
